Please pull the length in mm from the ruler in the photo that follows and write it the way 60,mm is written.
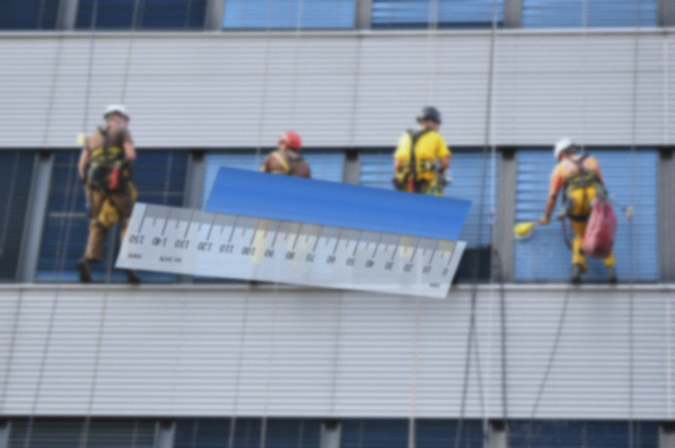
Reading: 125,mm
